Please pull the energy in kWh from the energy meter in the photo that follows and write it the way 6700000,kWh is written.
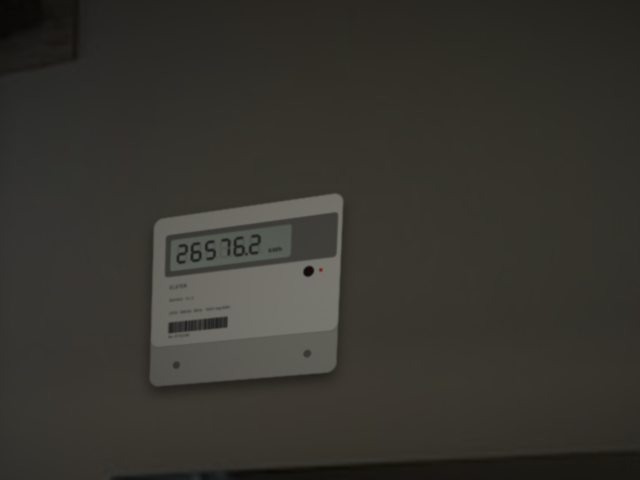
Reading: 26576.2,kWh
